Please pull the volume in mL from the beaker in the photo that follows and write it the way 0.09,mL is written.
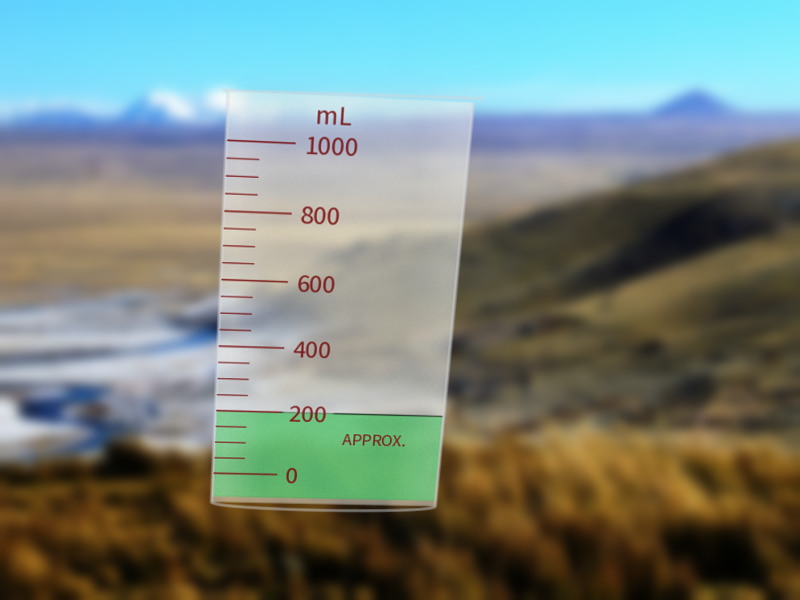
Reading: 200,mL
